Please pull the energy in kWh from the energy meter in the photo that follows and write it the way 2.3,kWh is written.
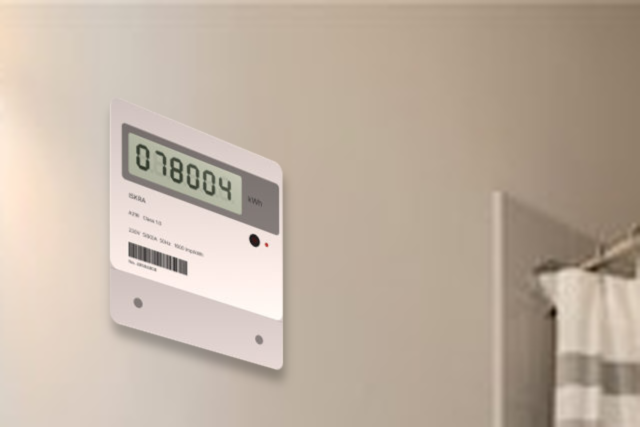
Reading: 78004,kWh
